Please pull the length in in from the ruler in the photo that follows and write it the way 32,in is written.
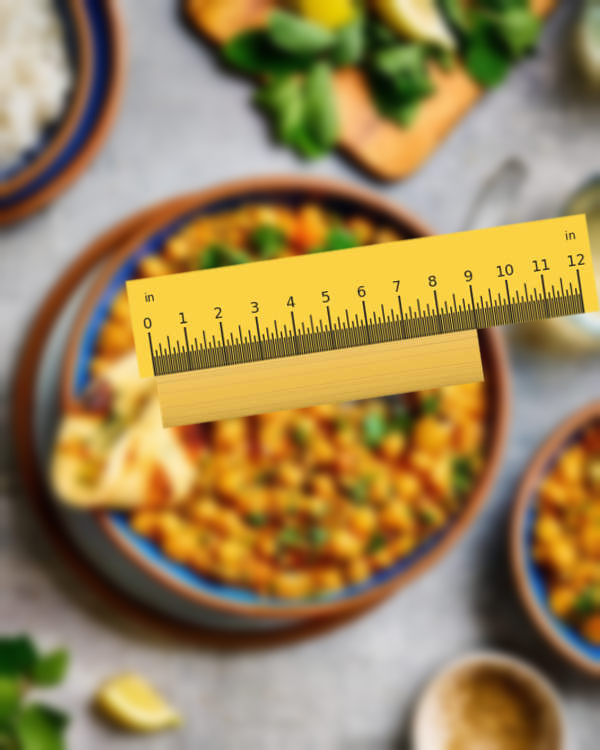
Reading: 9,in
